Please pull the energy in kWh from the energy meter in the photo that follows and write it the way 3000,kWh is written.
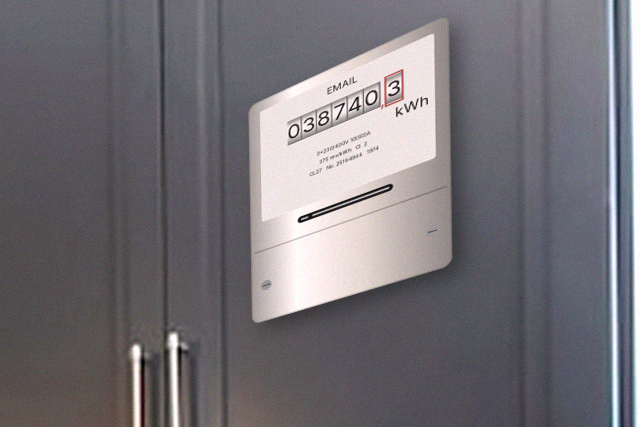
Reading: 38740.3,kWh
